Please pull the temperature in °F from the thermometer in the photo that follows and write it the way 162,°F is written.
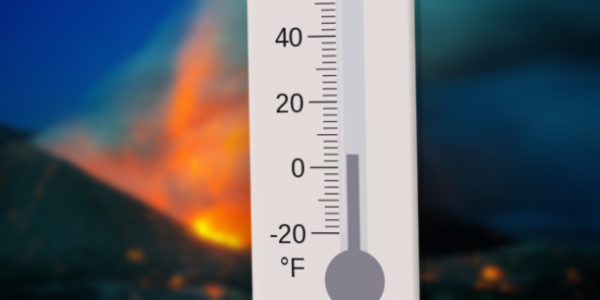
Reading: 4,°F
